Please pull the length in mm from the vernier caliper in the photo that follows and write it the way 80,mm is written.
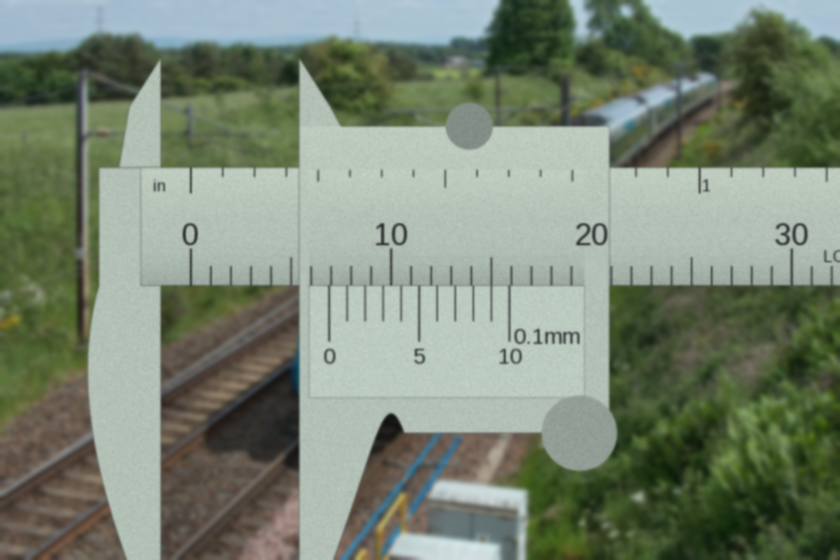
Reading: 6.9,mm
